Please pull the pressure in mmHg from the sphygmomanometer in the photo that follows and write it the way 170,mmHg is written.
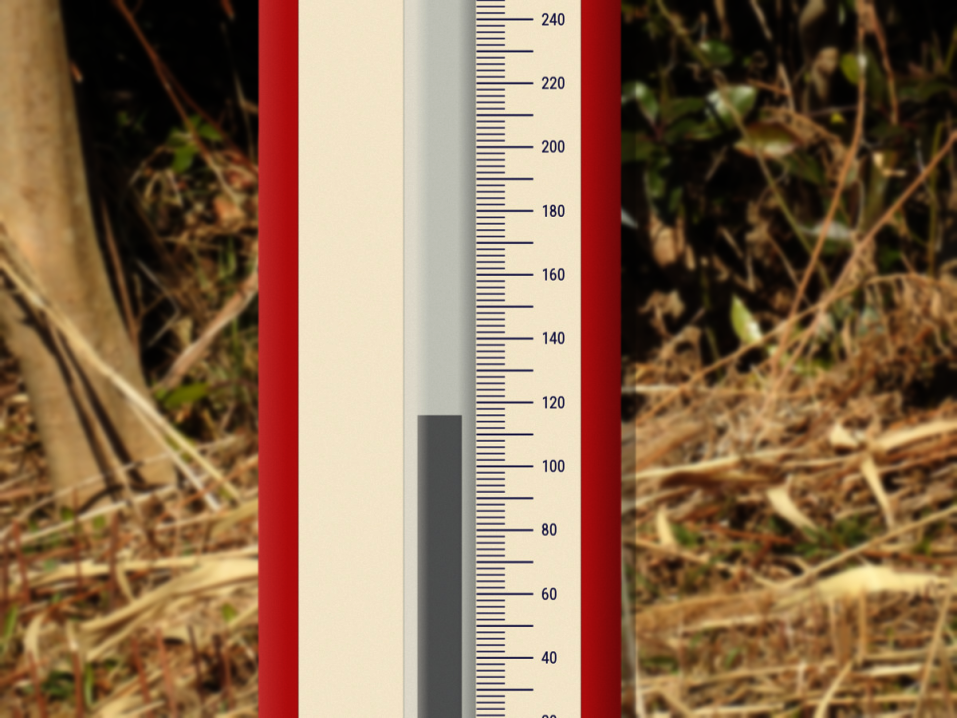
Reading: 116,mmHg
